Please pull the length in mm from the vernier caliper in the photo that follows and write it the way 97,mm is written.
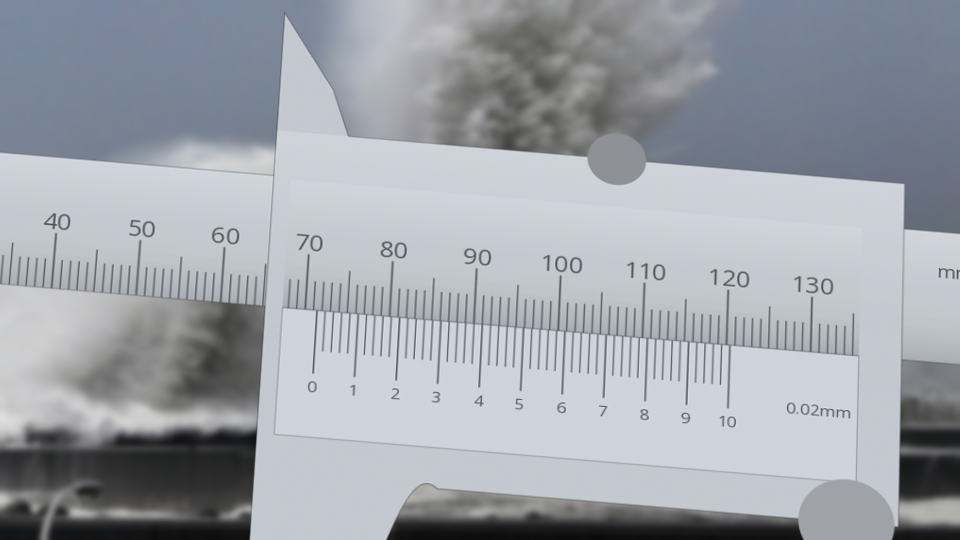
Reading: 71.4,mm
